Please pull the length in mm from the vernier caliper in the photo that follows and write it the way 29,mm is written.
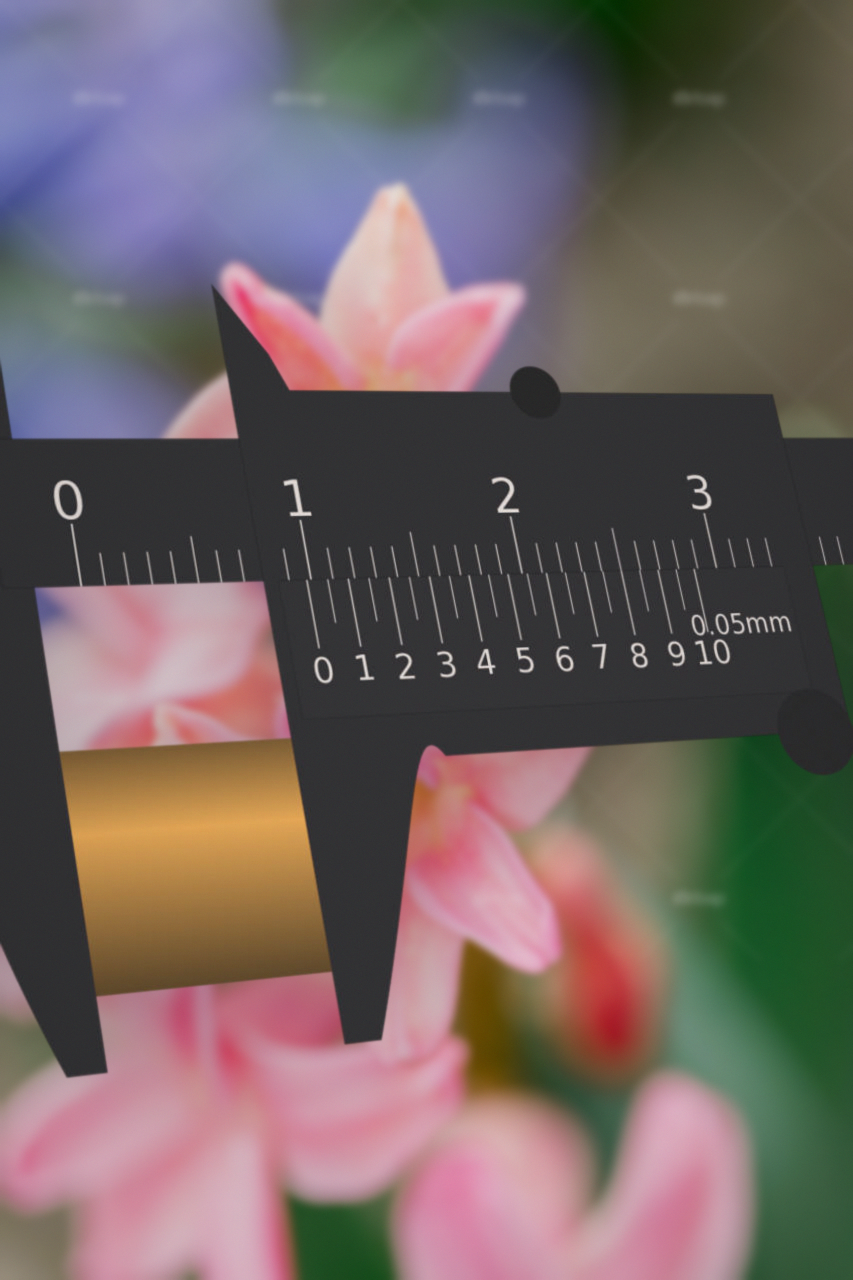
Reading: 9.8,mm
